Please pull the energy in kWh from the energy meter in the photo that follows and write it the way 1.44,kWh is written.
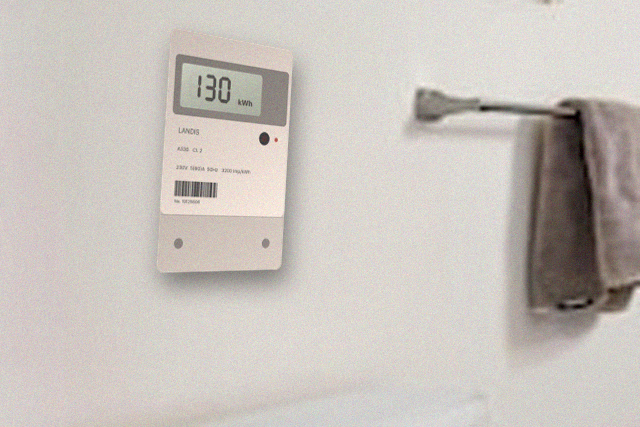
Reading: 130,kWh
